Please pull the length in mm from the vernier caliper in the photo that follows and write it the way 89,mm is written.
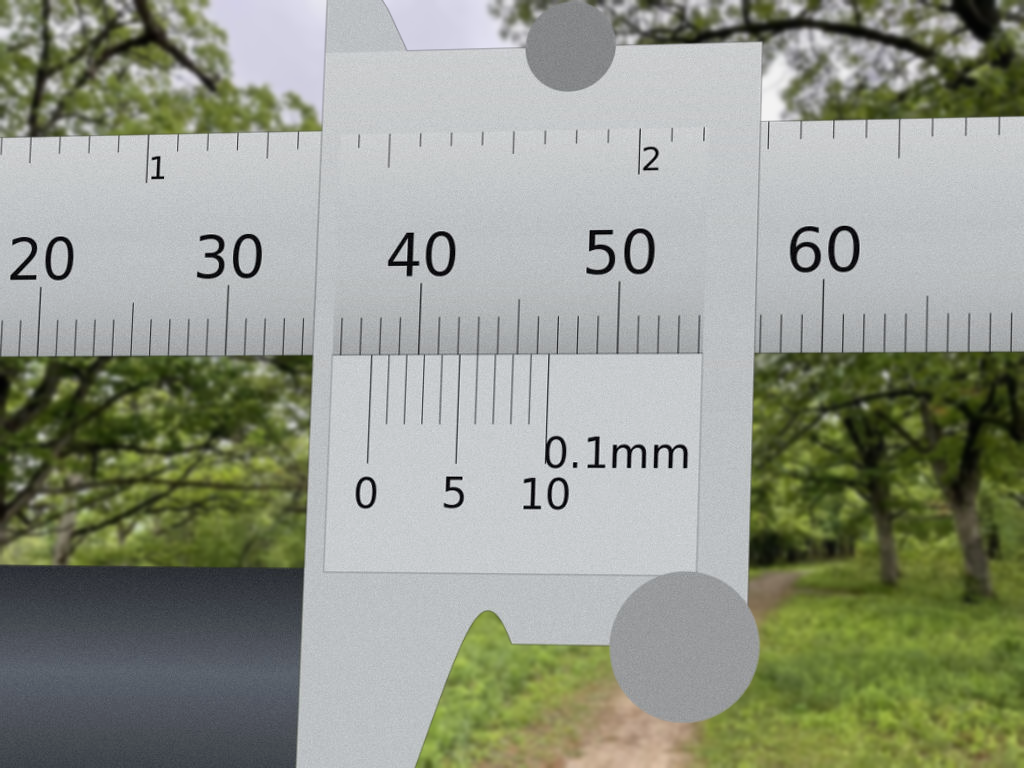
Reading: 37.6,mm
